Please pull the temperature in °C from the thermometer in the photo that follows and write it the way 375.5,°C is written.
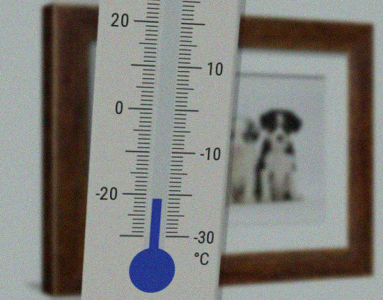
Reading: -21,°C
